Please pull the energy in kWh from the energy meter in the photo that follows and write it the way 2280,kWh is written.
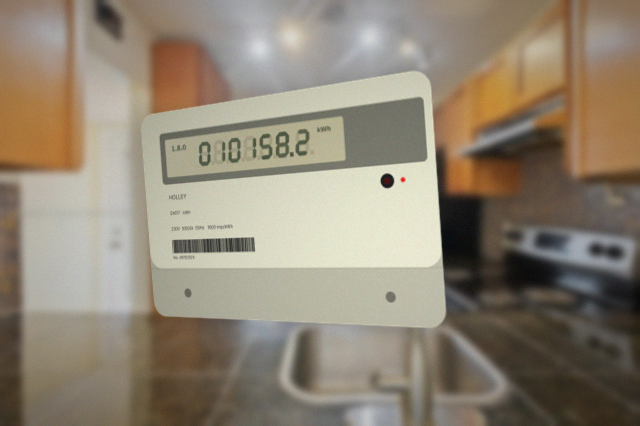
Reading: 10158.2,kWh
